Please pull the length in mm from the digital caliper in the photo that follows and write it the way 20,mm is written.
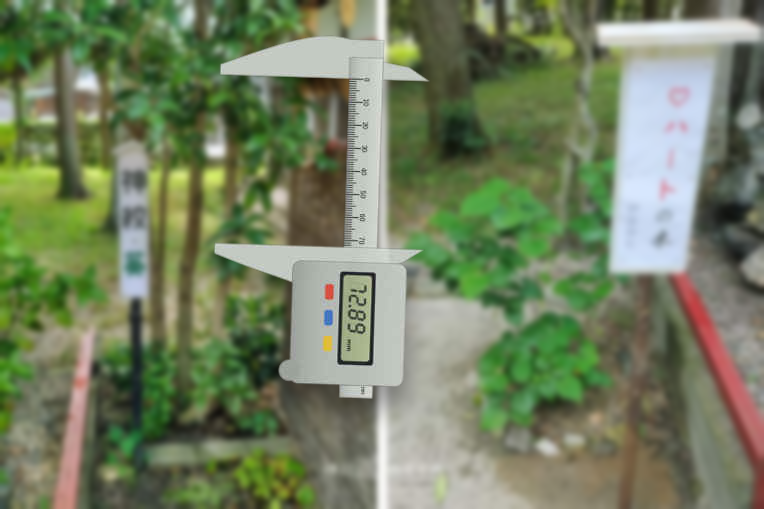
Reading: 72.89,mm
